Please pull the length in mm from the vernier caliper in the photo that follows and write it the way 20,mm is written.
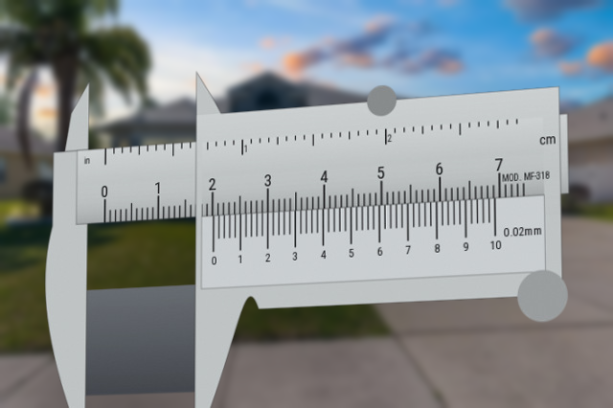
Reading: 20.2,mm
